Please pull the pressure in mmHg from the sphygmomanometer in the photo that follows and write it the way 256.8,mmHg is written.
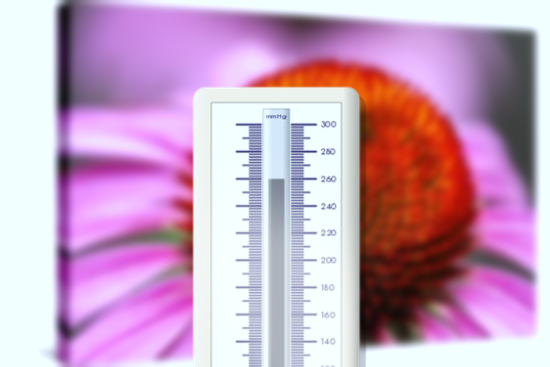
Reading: 260,mmHg
